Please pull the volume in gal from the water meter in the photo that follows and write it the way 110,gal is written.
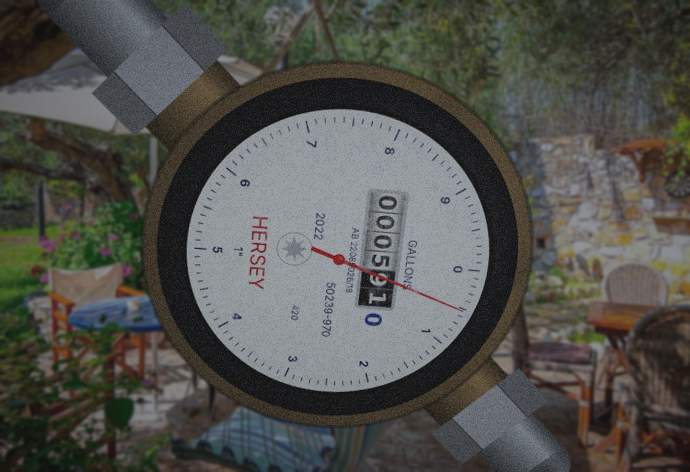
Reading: 5910.5,gal
